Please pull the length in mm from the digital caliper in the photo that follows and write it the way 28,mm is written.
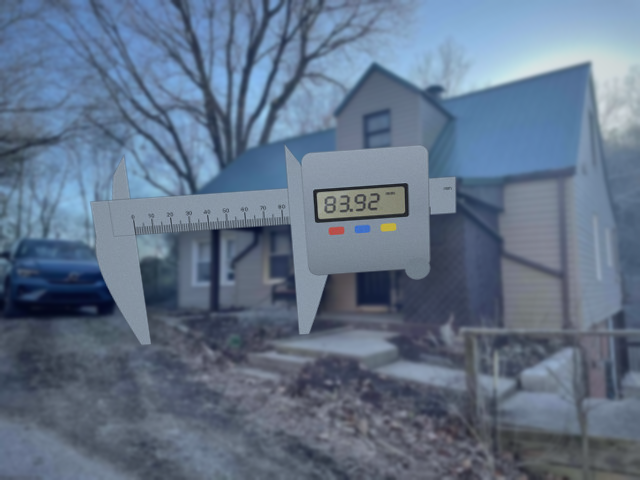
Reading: 83.92,mm
